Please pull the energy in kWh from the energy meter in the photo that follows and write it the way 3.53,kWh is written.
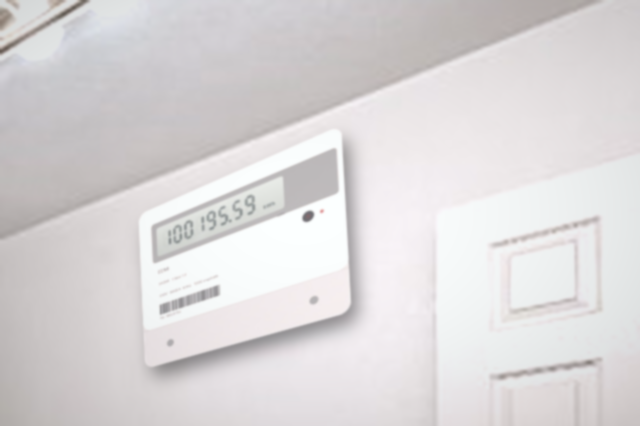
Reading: 100195.59,kWh
